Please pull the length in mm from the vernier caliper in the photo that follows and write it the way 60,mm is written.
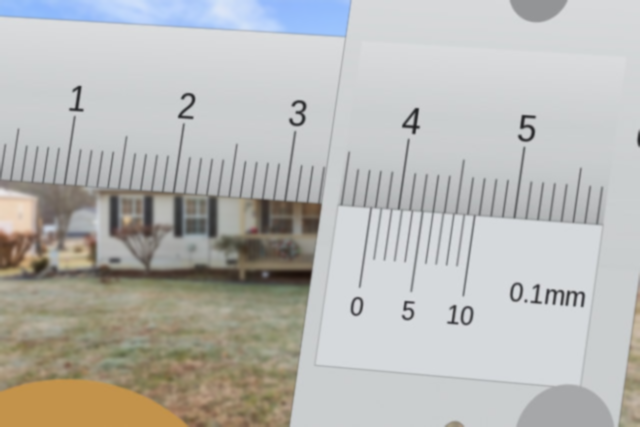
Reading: 37.6,mm
